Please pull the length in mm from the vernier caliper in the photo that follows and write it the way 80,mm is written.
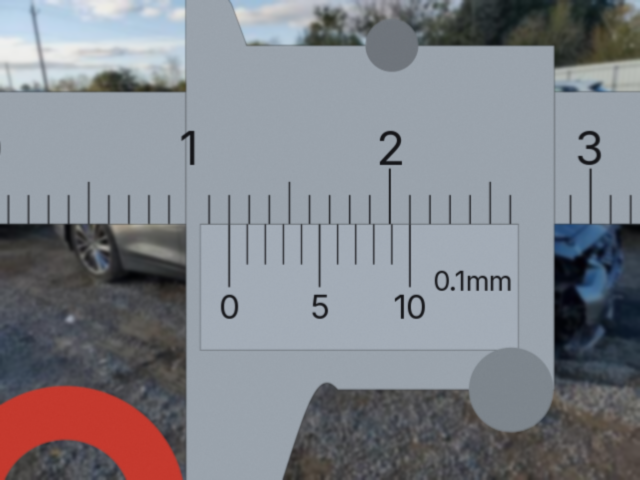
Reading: 12.0,mm
